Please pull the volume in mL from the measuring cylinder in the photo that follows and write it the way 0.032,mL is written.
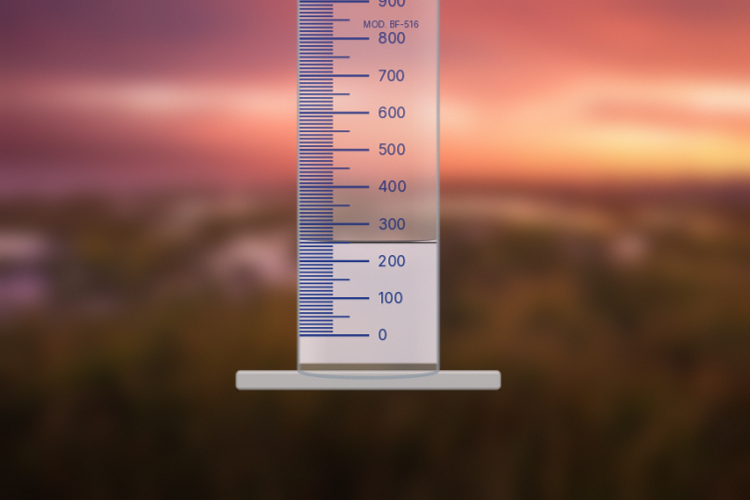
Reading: 250,mL
